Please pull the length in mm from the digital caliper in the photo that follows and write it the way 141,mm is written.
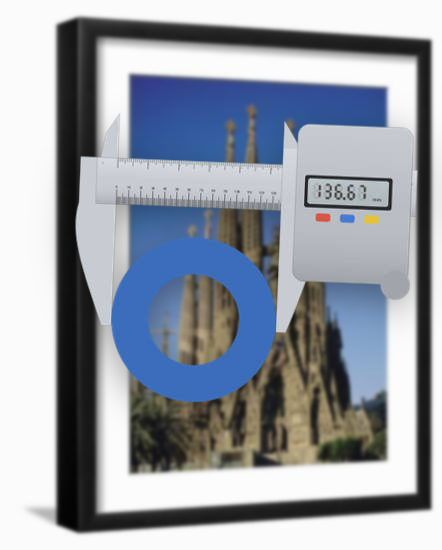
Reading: 136.67,mm
